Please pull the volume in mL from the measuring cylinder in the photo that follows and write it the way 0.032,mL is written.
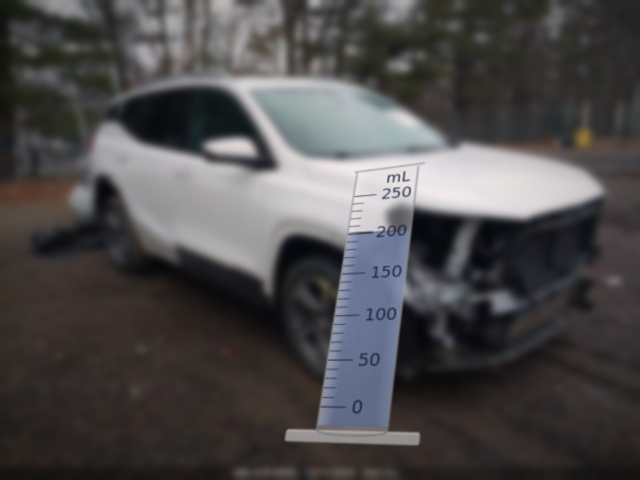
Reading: 200,mL
